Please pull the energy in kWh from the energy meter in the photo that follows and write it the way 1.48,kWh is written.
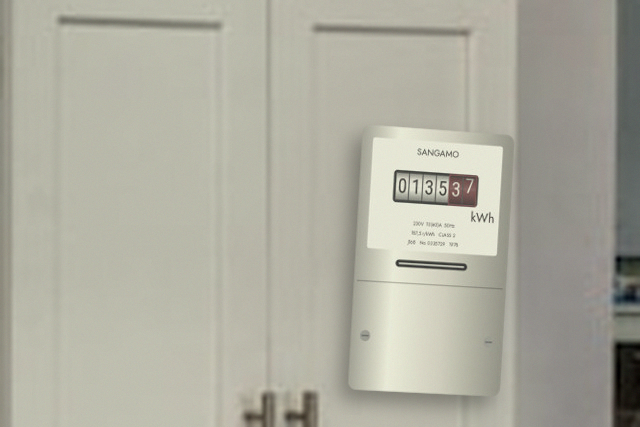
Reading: 135.37,kWh
